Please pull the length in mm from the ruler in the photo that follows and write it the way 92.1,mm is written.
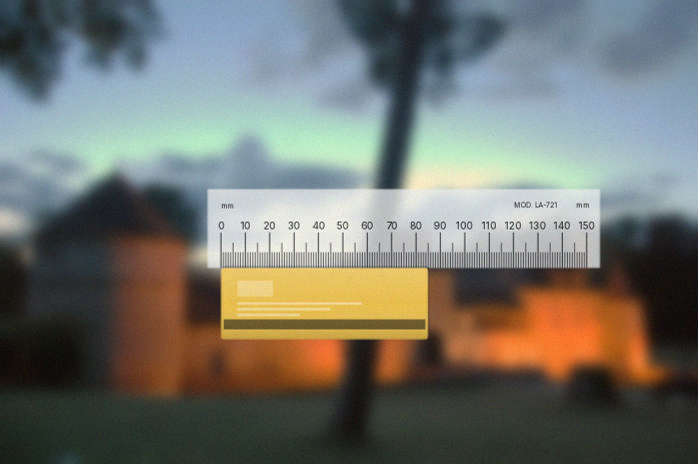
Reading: 85,mm
